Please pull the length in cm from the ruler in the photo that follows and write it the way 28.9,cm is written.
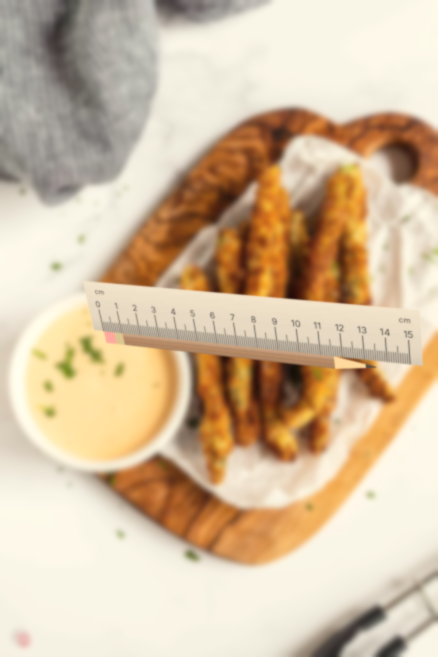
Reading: 13.5,cm
